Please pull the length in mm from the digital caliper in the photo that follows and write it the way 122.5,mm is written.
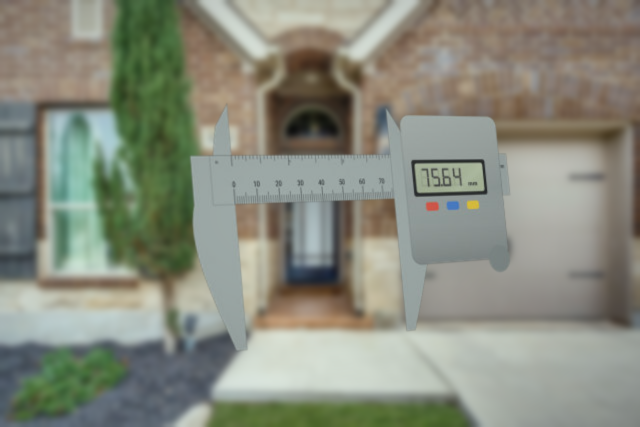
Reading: 75.64,mm
